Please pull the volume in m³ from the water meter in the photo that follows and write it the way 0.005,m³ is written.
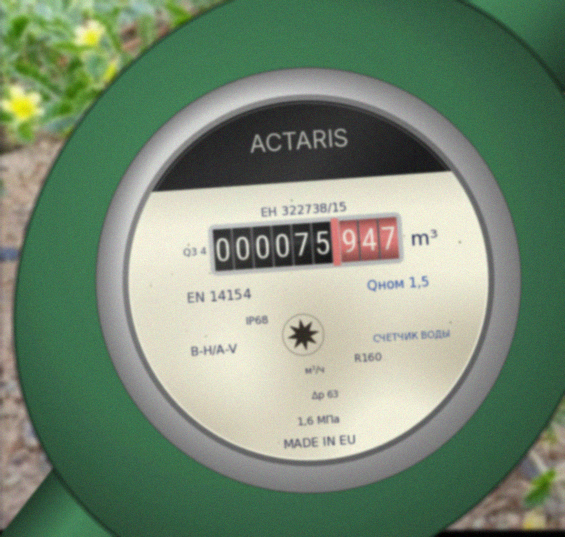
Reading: 75.947,m³
